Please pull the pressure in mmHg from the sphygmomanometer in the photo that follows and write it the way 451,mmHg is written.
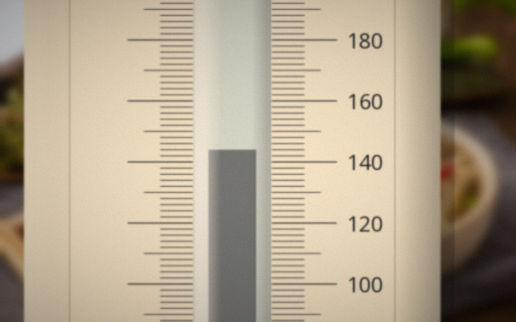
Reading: 144,mmHg
